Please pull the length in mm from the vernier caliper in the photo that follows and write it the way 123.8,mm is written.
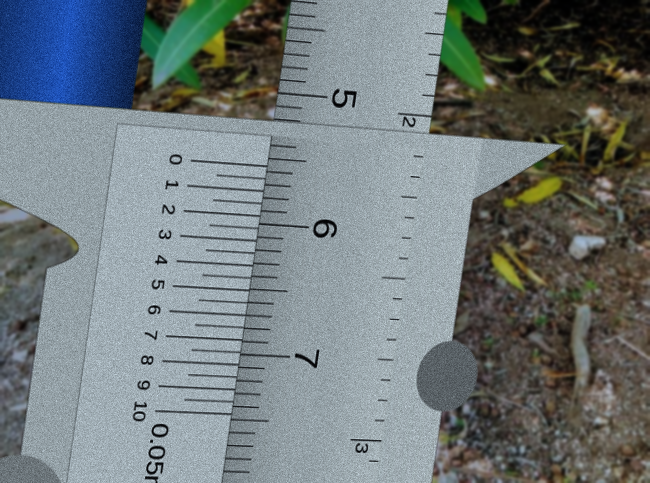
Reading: 55.6,mm
